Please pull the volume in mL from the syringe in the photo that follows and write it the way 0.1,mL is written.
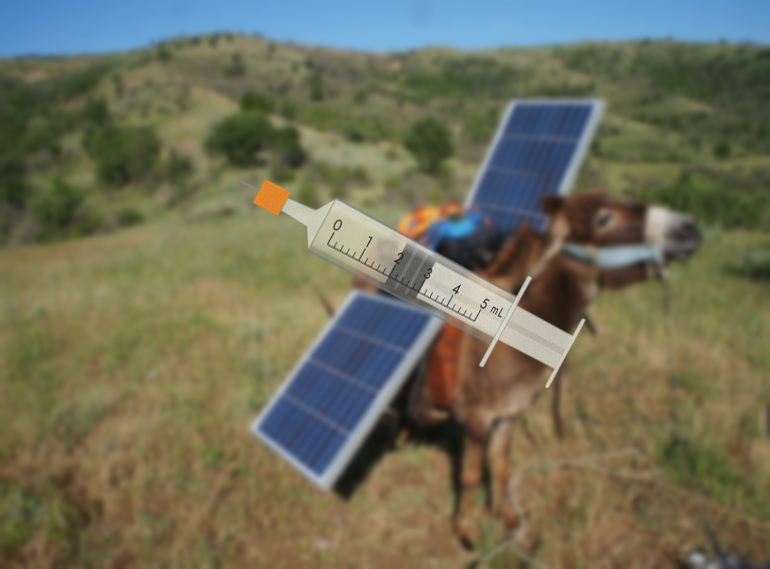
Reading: 2,mL
